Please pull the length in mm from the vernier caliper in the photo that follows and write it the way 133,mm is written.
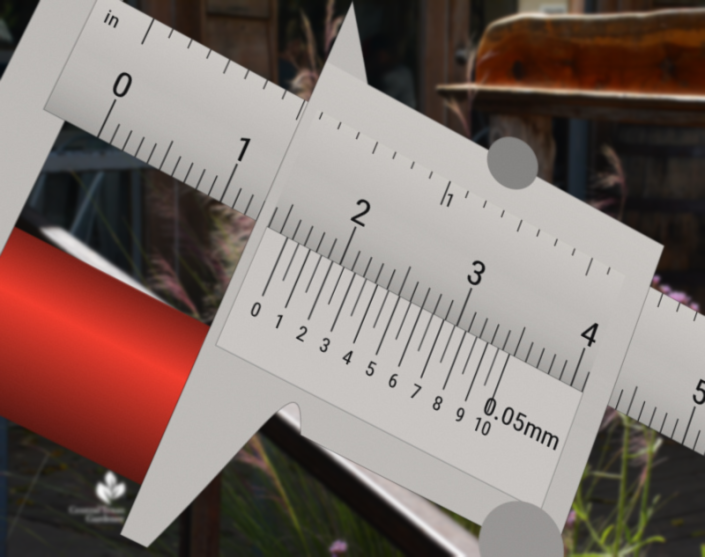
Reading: 15.6,mm
